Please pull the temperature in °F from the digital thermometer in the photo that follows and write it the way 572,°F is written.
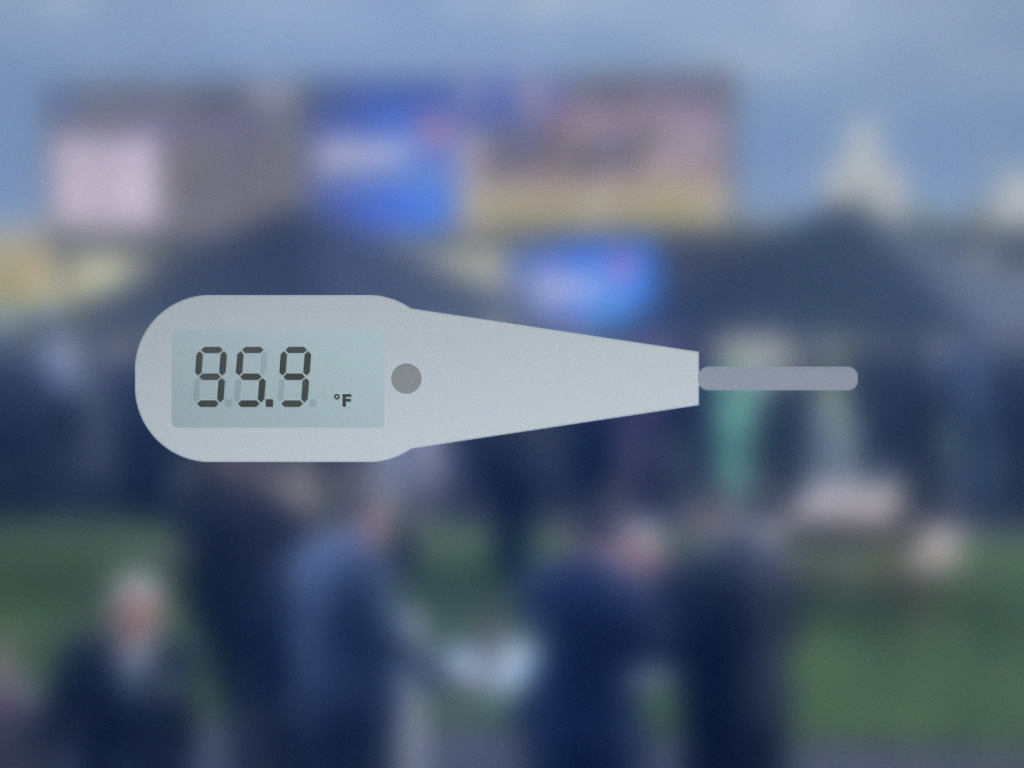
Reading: 95.9,°F
